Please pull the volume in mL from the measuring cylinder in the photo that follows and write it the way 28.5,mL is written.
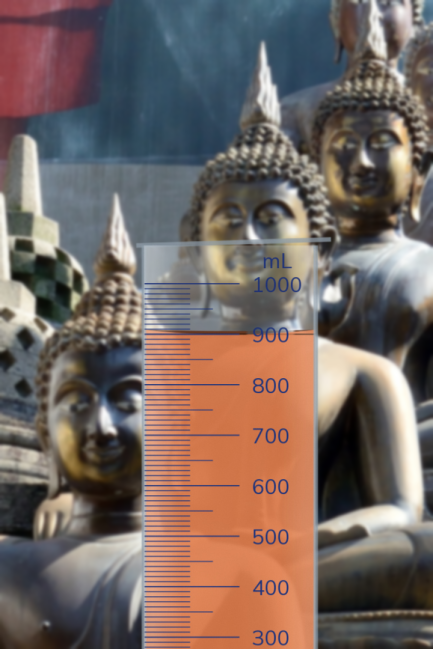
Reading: 900,mL
